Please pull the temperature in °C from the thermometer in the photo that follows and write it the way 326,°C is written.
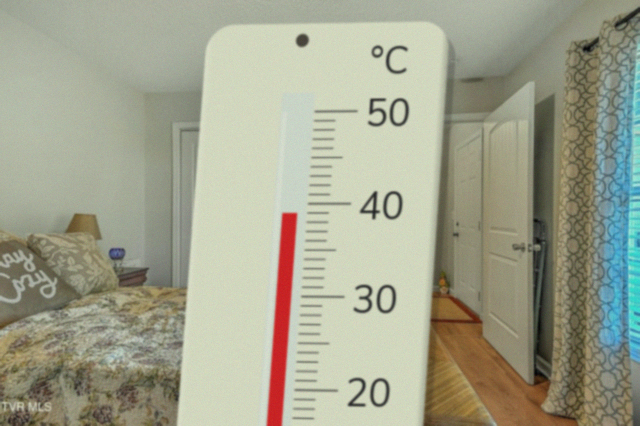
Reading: 39,°C
